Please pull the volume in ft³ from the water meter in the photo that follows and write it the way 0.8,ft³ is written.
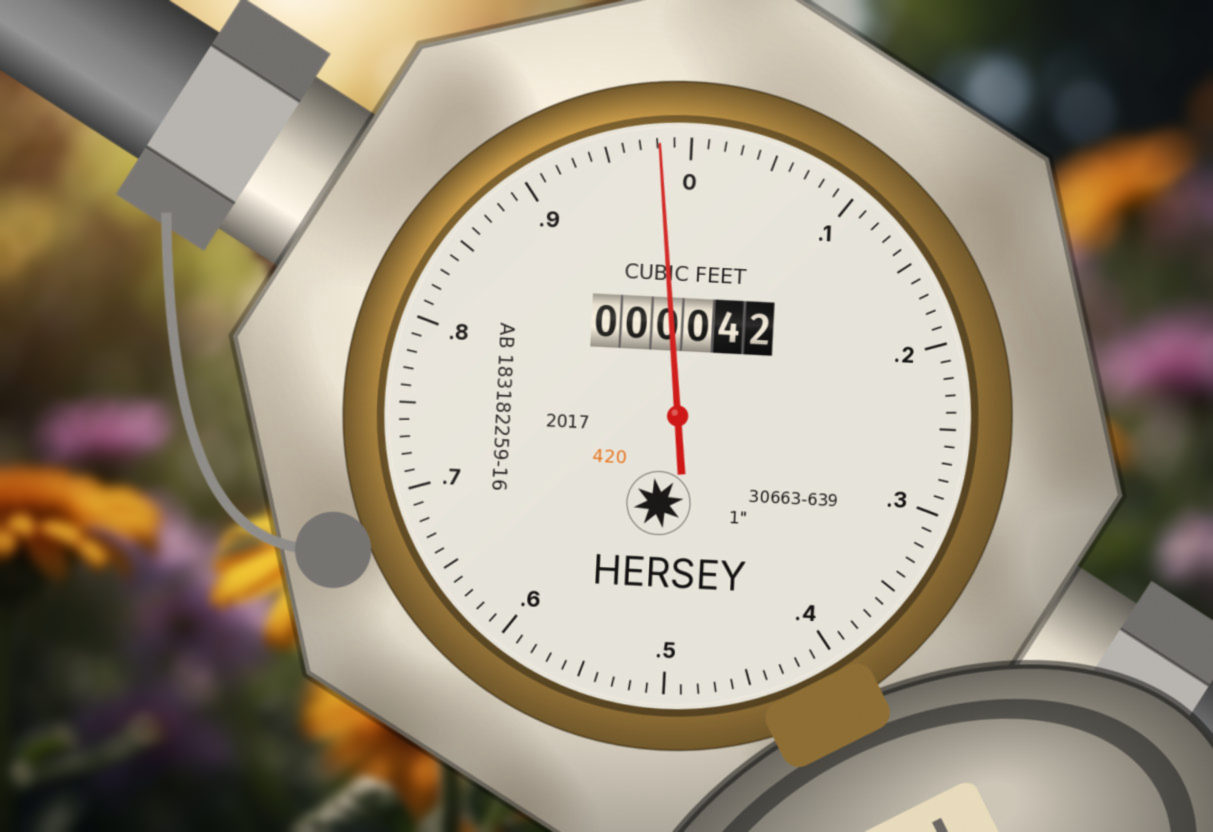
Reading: 41.98,ft³
